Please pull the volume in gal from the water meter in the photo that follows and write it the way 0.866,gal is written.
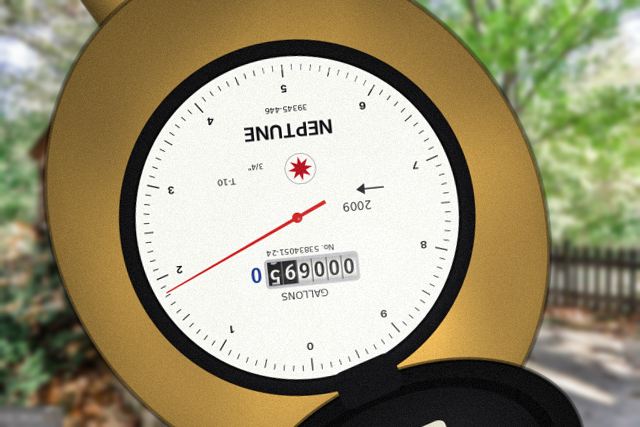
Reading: 6951.8,gal
